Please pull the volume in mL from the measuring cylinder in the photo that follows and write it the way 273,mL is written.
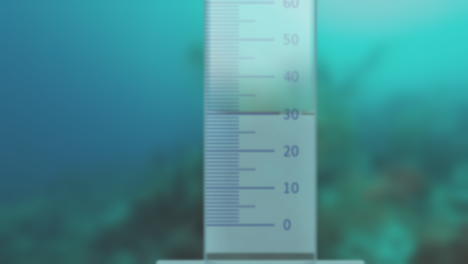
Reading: 30,mL
